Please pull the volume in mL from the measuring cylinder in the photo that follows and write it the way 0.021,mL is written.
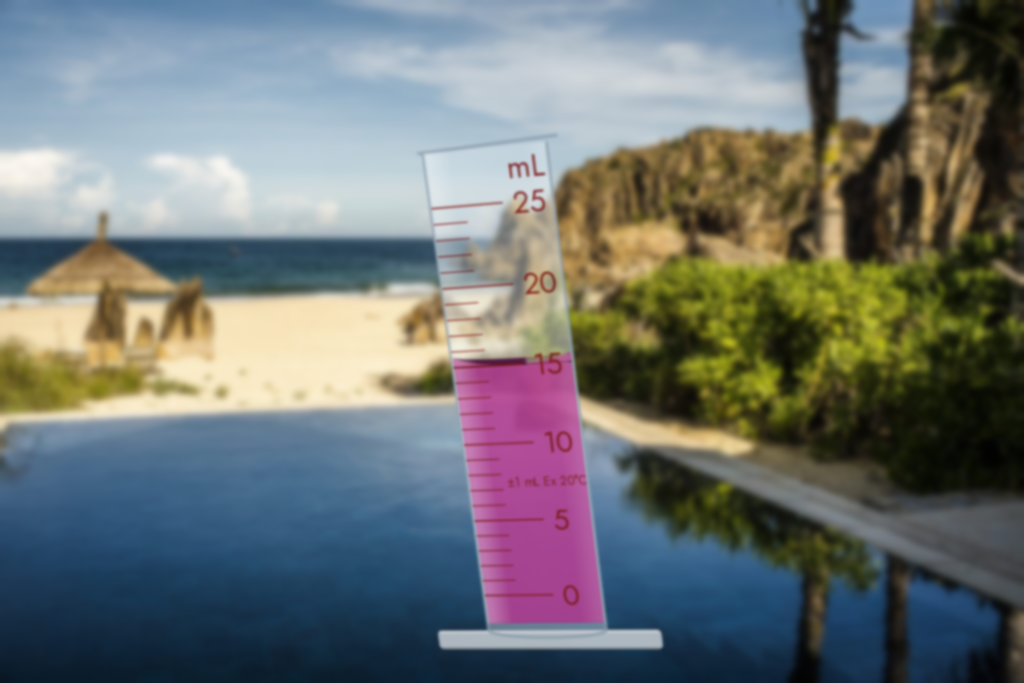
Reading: 15,mL
